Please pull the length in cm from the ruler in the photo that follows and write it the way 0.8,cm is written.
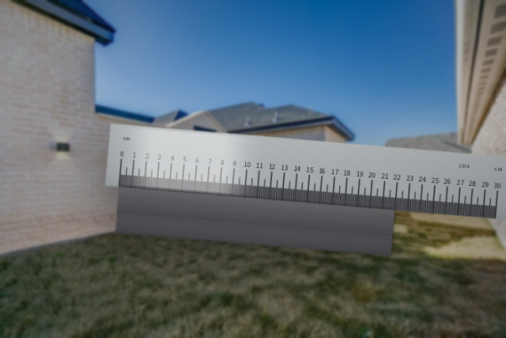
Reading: 22,cm
